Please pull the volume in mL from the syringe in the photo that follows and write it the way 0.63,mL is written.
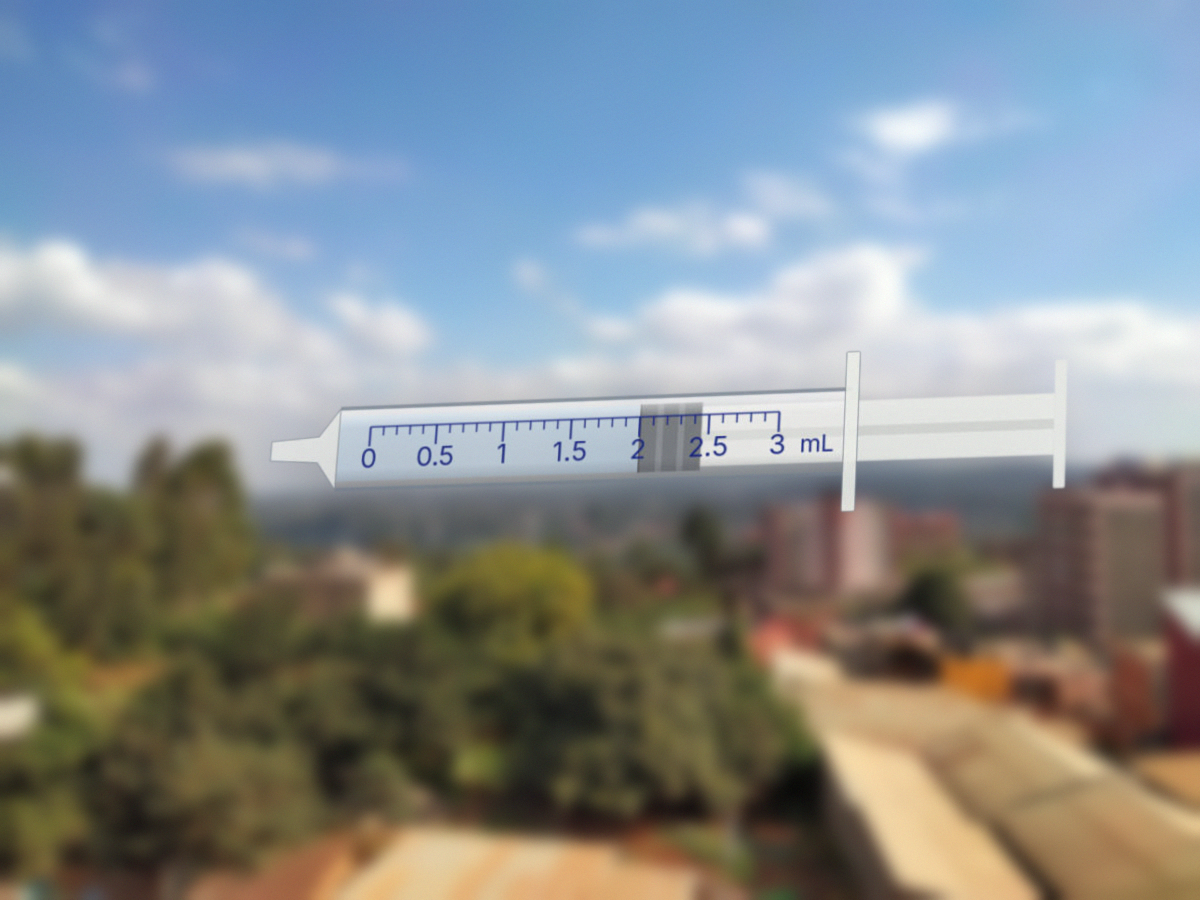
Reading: 2,mL
